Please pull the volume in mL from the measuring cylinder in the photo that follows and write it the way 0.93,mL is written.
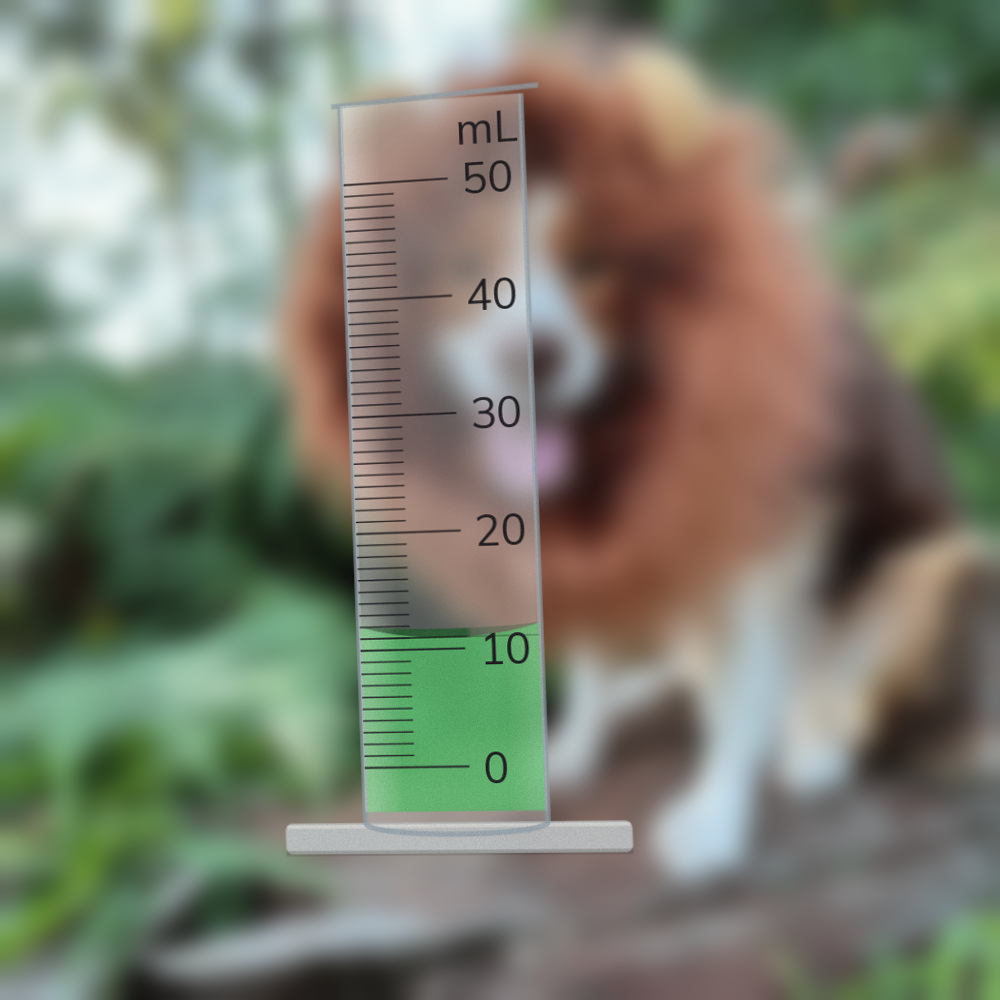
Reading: 11,mL
